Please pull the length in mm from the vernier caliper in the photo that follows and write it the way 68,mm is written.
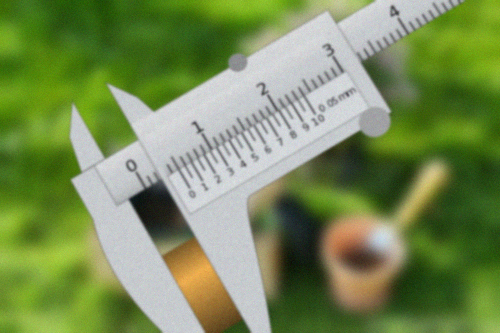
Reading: 5.0,mm
